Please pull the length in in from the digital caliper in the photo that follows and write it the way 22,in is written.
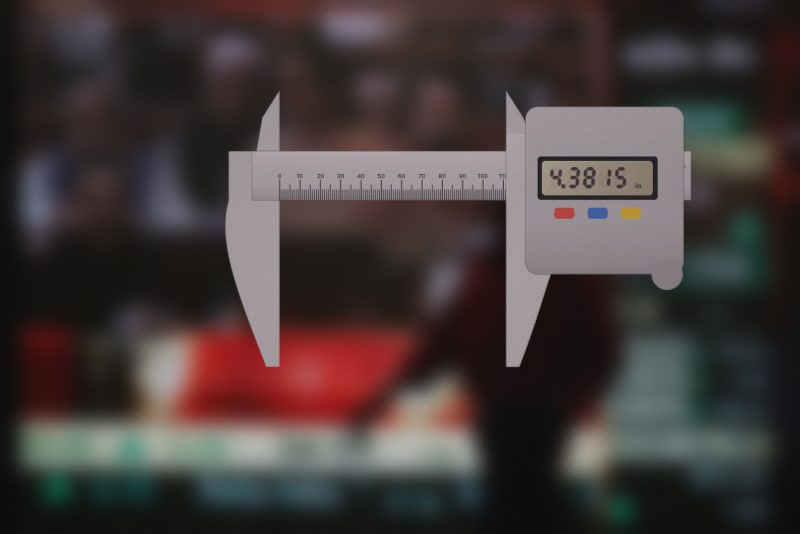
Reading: 4.3815,in
